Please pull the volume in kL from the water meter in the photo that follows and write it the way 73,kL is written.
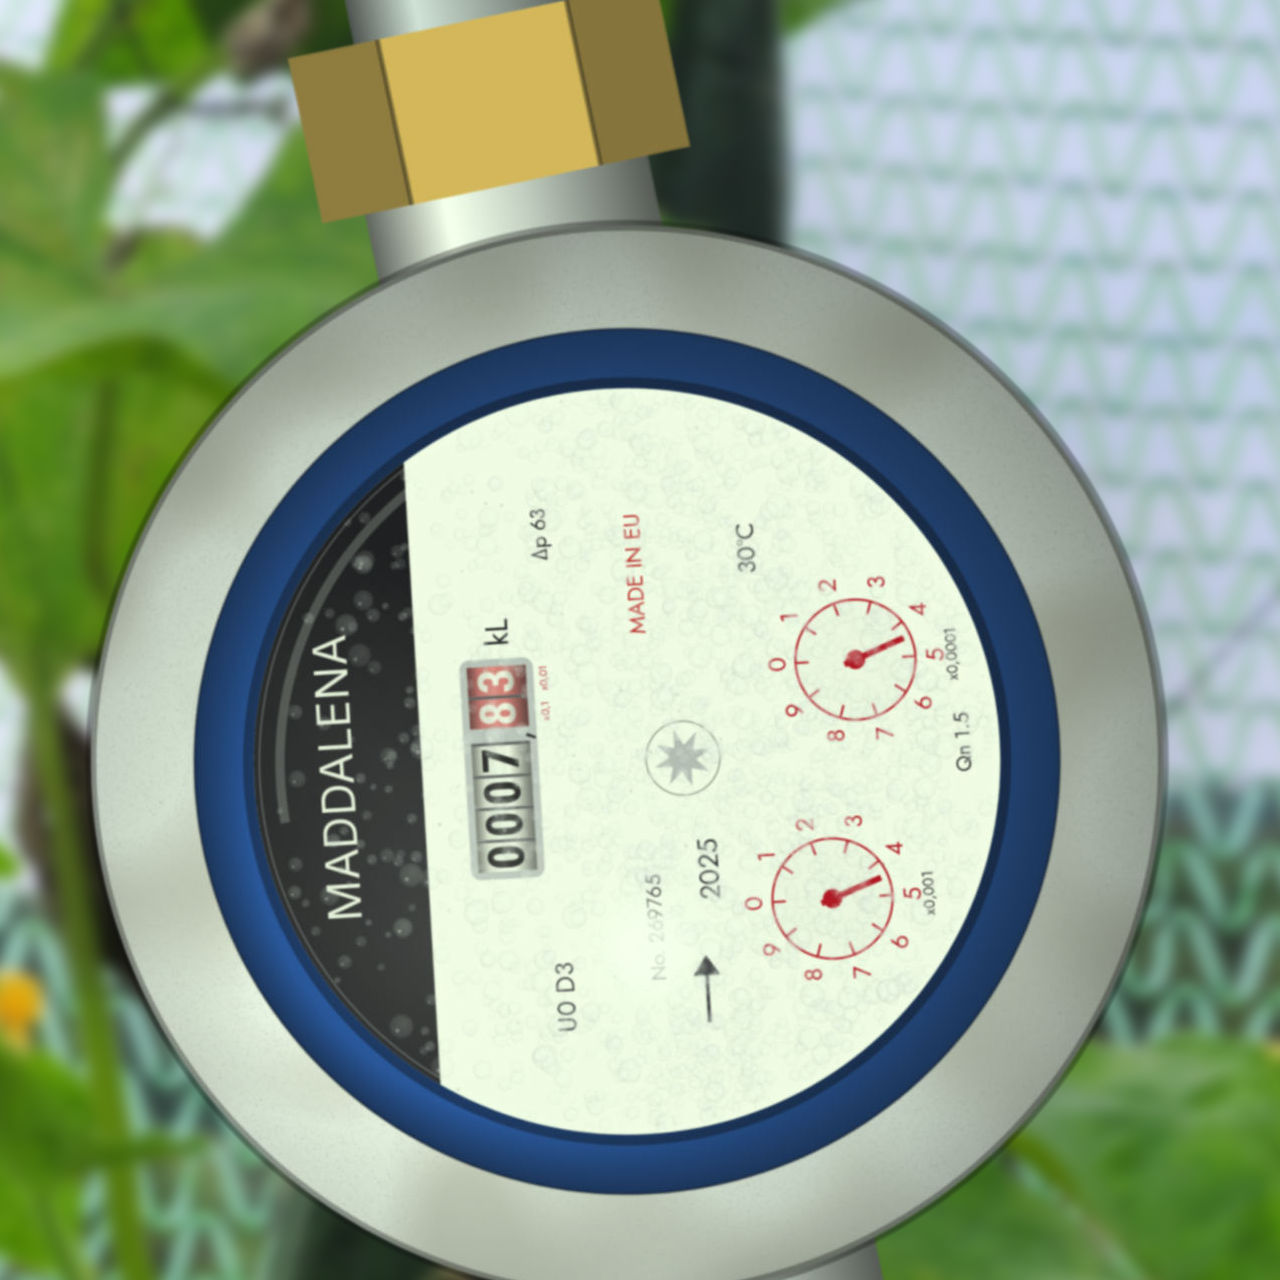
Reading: 7.8344,kL
